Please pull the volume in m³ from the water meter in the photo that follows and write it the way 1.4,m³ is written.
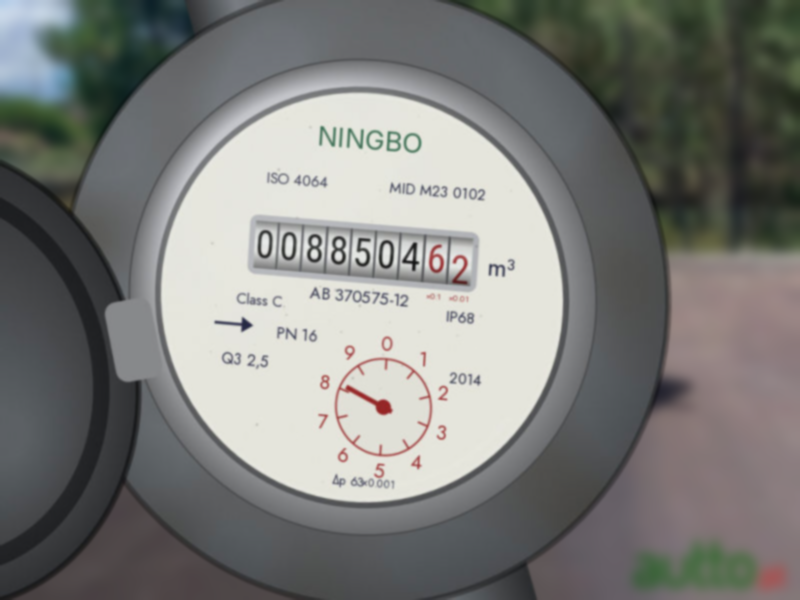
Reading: 88504.618,m³
